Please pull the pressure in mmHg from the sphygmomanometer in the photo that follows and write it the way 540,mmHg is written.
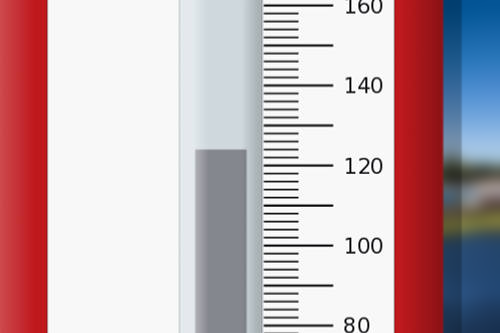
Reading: 124,mmHg
